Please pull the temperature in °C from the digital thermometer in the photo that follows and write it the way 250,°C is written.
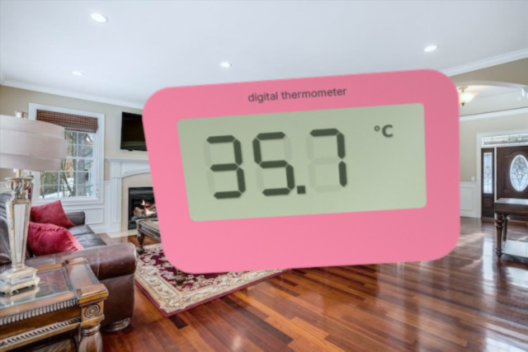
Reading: 35.7,°C
